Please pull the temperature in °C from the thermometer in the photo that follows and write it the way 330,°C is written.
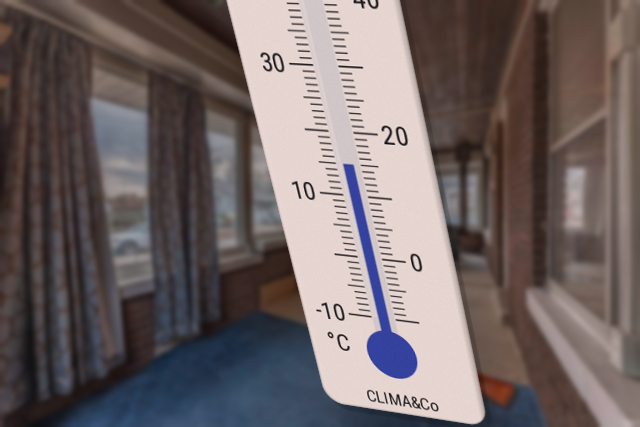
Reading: 15,°C
